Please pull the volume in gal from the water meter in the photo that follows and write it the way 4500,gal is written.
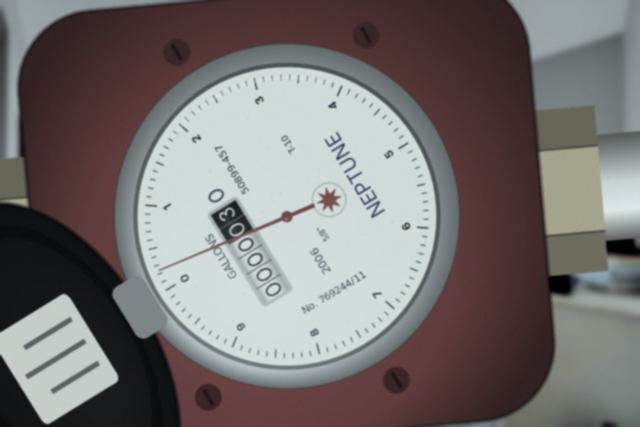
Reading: 30.2,gal
